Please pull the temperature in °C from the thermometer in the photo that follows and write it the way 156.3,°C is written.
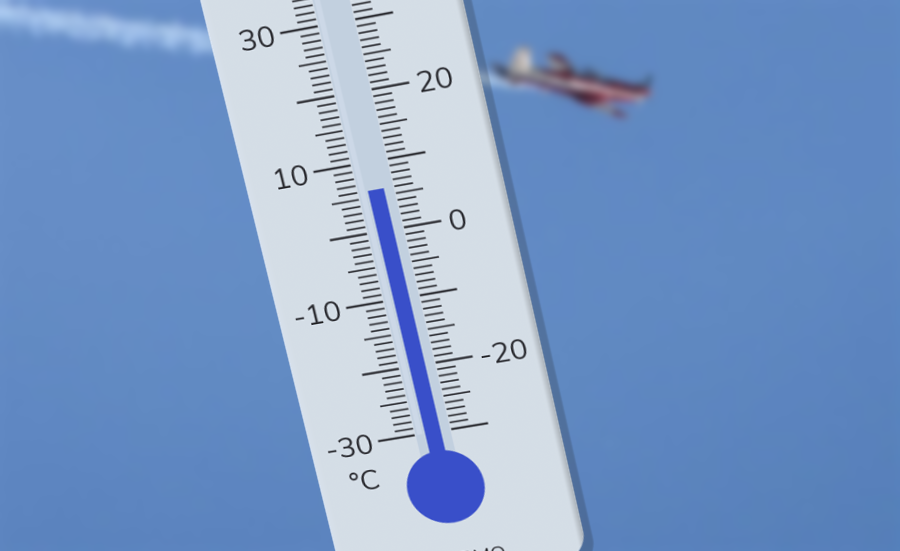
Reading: 6,°C
